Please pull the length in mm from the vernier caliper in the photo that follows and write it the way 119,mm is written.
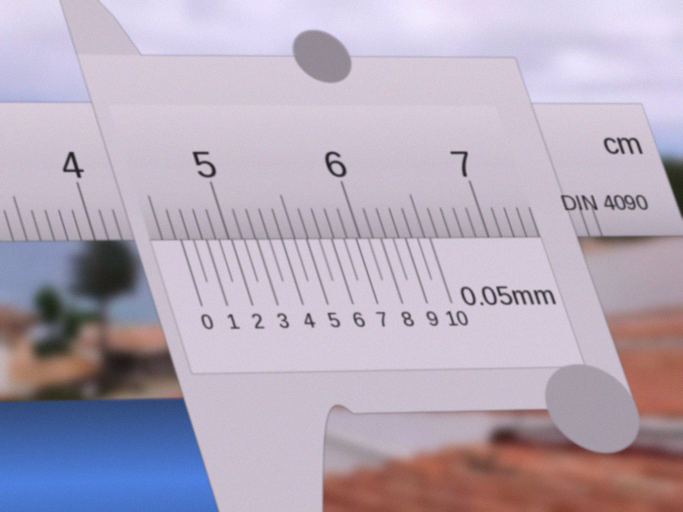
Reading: 46.4,mm
